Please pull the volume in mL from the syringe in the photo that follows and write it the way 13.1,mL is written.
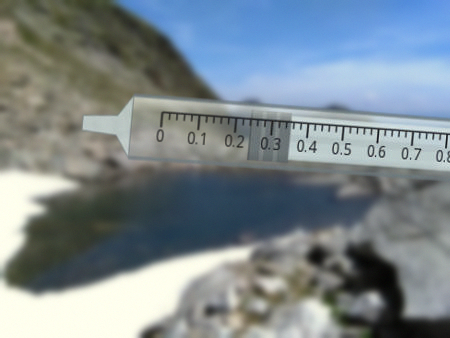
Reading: 0.24,mL
